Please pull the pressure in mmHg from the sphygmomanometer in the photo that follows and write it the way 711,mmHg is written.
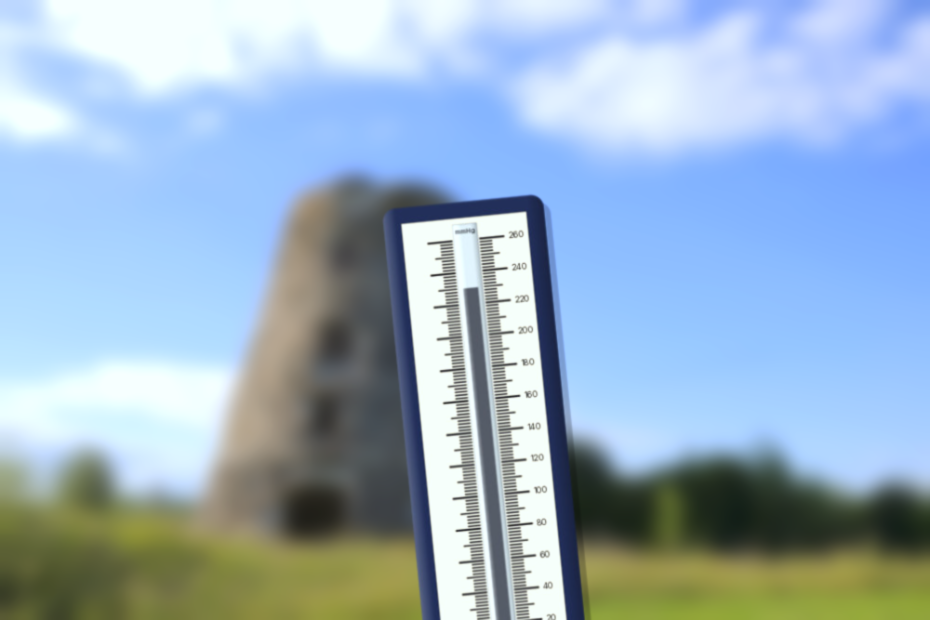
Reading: 230,mmHg
